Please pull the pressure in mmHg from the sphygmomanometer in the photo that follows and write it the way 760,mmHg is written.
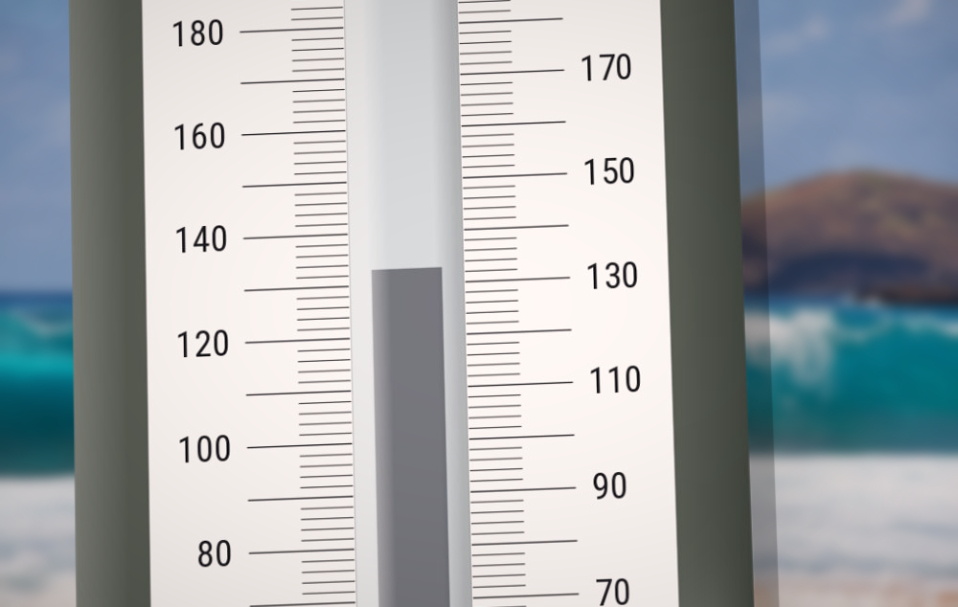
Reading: 133,mmHg
